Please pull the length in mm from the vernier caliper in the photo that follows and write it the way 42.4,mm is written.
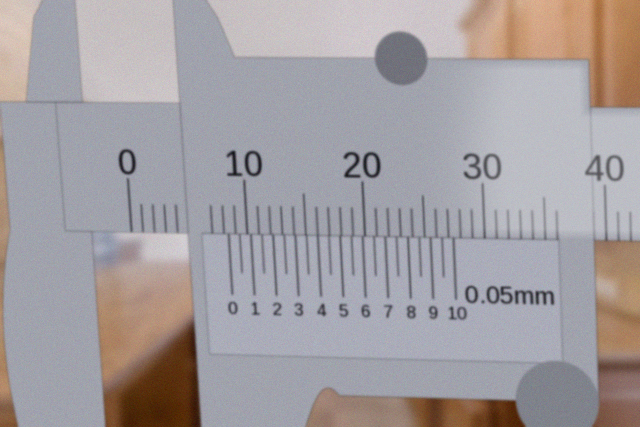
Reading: 8.4,mm
